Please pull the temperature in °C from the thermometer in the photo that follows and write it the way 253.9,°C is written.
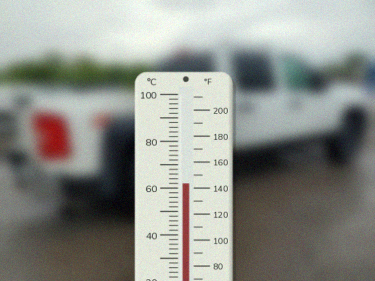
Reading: 62,°C
